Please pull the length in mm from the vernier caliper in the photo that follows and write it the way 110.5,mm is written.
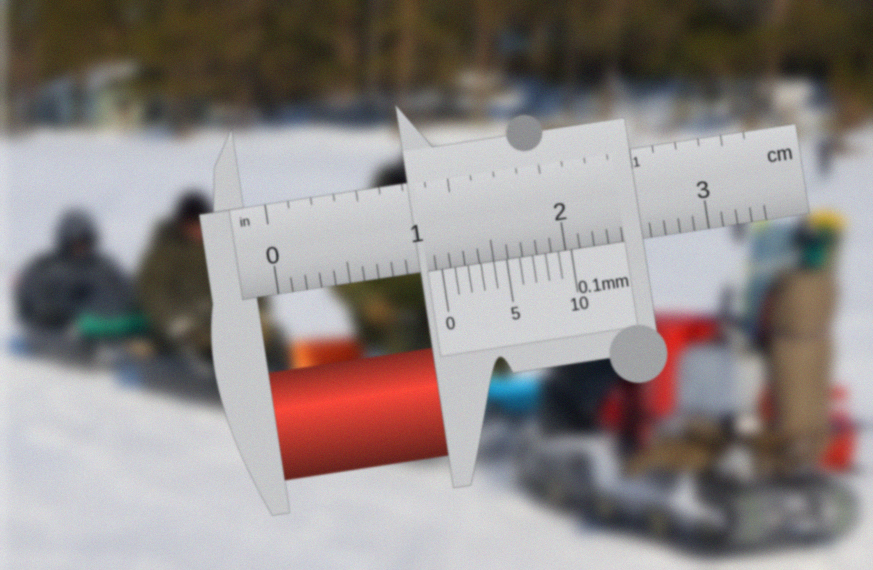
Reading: 11.4,mm
